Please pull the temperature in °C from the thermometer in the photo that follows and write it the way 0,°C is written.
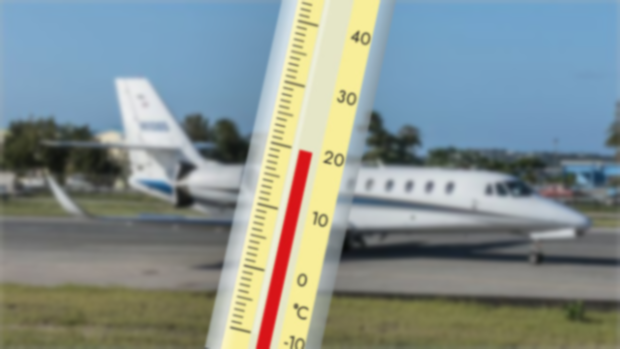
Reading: 20,°C
